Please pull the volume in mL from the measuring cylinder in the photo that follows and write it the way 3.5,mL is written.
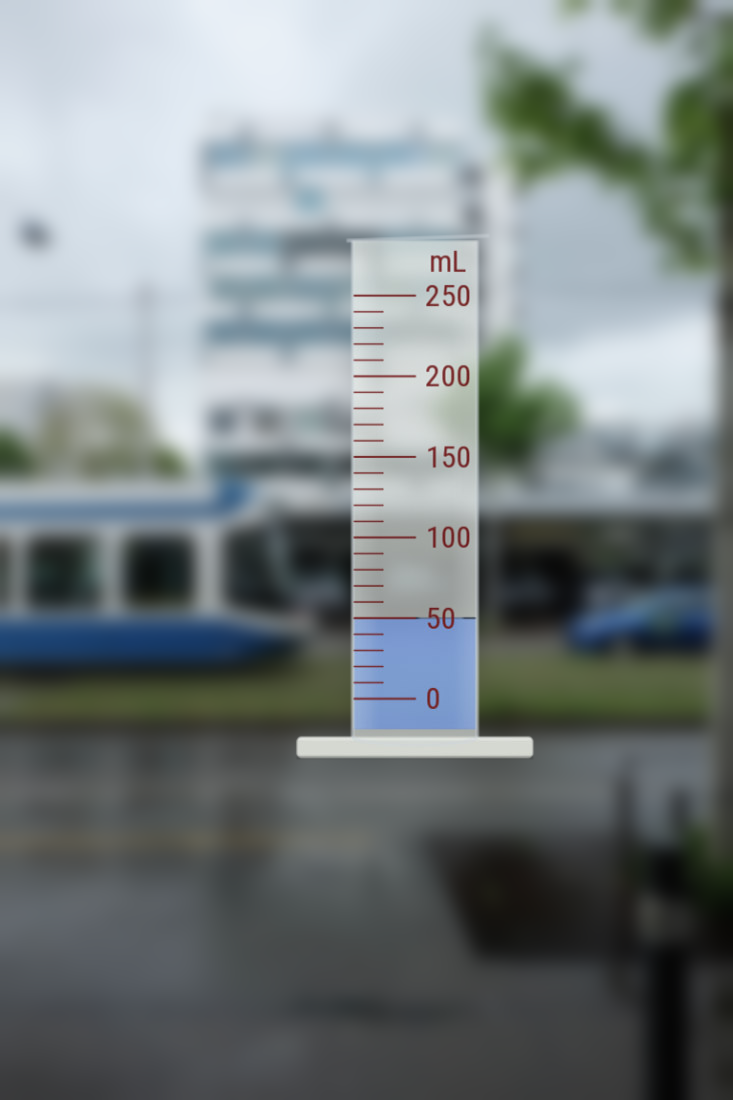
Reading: 50,mL
